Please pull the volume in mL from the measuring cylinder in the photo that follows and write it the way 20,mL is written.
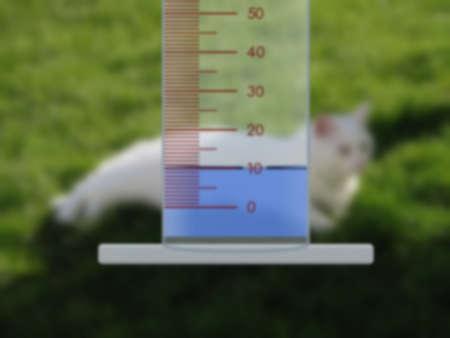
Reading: 10,mL
